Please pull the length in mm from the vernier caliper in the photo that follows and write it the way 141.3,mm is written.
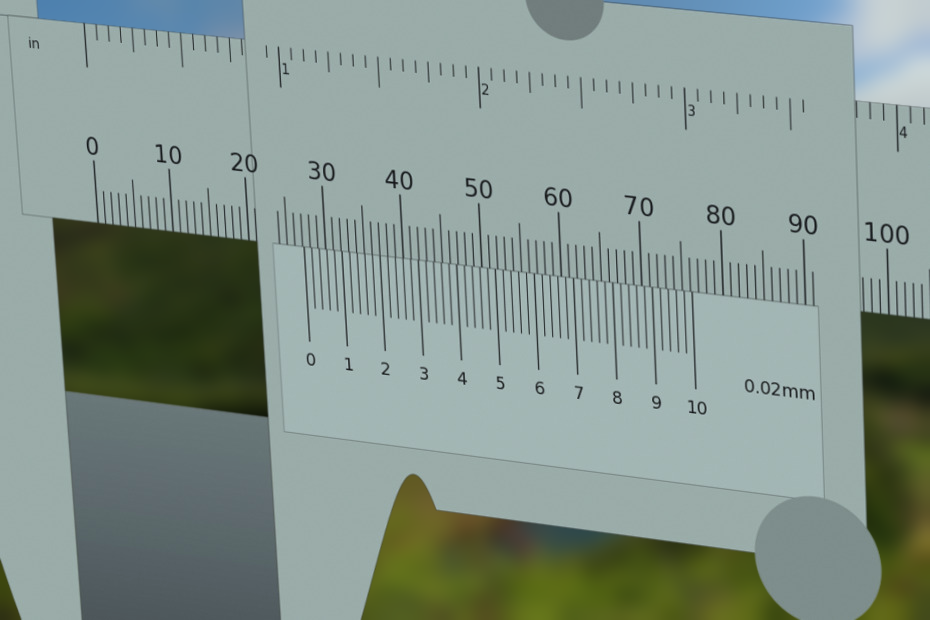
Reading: 27.2,mm
